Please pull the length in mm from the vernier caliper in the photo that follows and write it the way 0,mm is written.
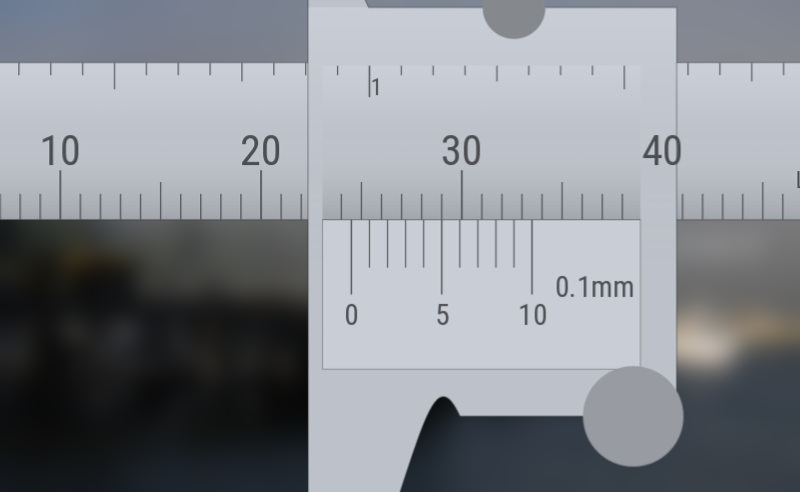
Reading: 24.5,mm
